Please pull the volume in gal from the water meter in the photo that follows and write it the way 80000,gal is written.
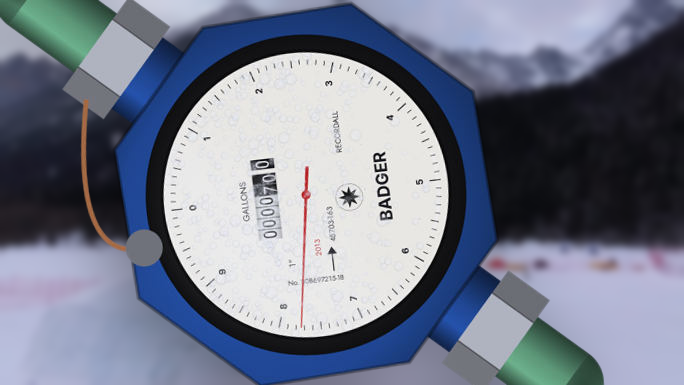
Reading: 697.7,gal
